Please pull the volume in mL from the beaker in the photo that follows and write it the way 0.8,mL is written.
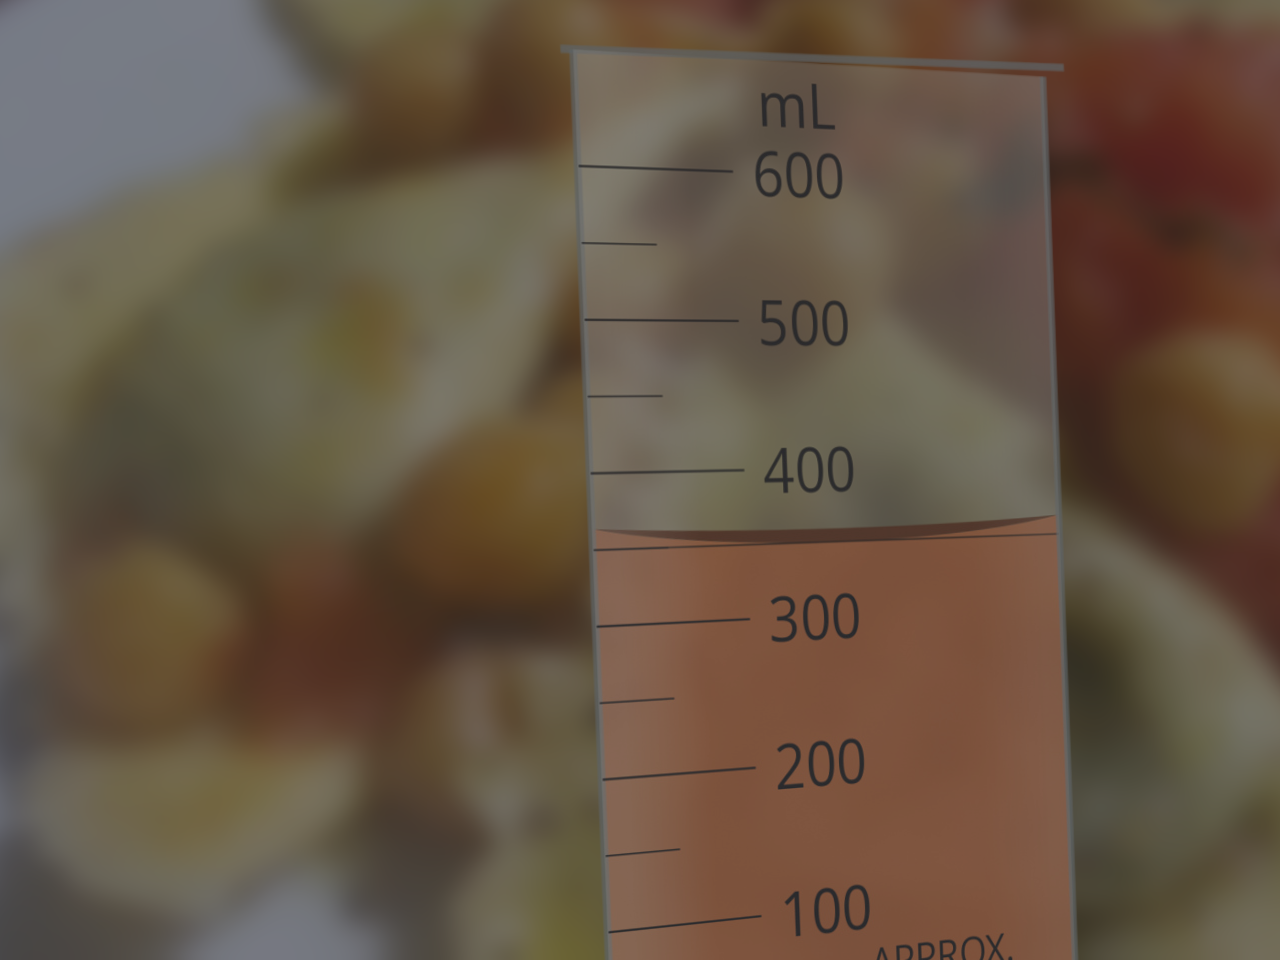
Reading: 350,mL
